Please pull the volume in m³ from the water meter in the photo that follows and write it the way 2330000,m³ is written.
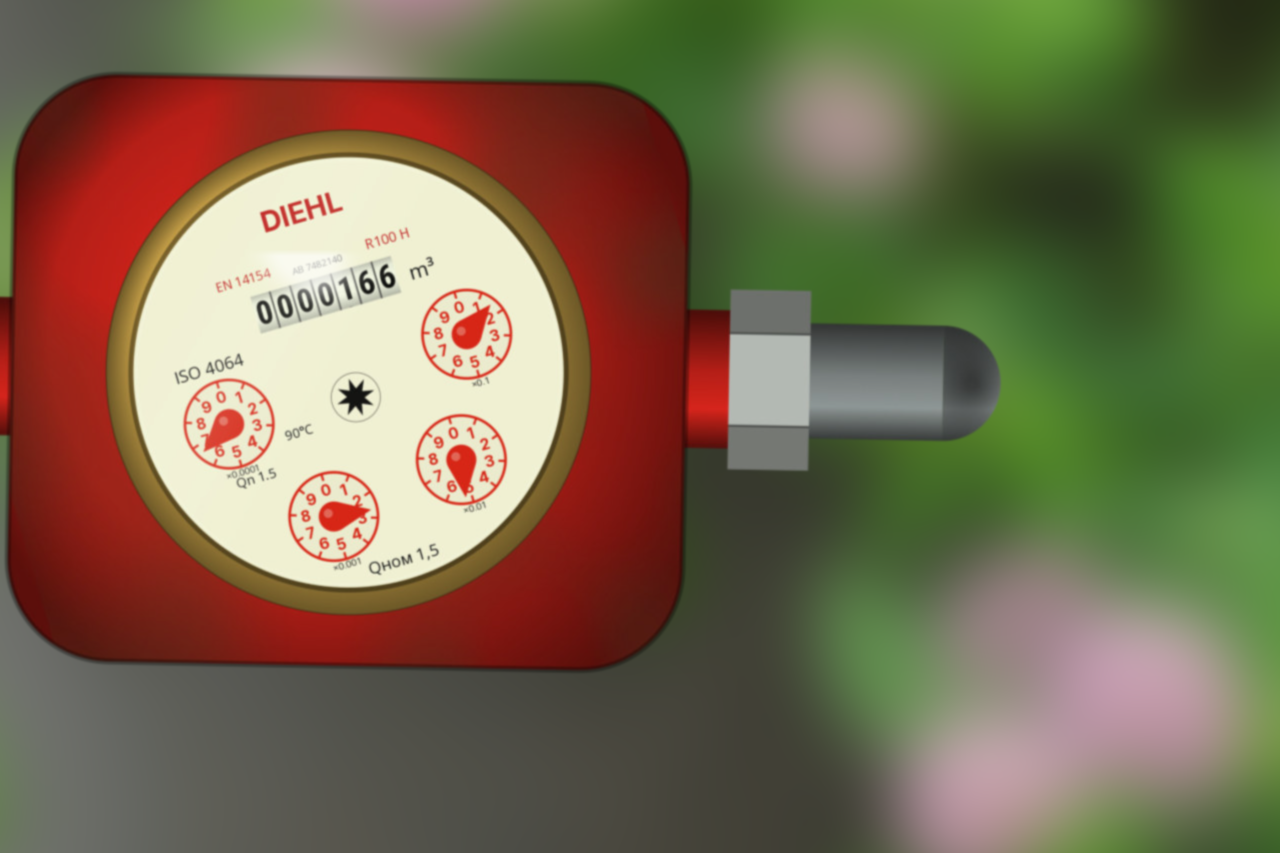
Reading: 166.1526,m³
